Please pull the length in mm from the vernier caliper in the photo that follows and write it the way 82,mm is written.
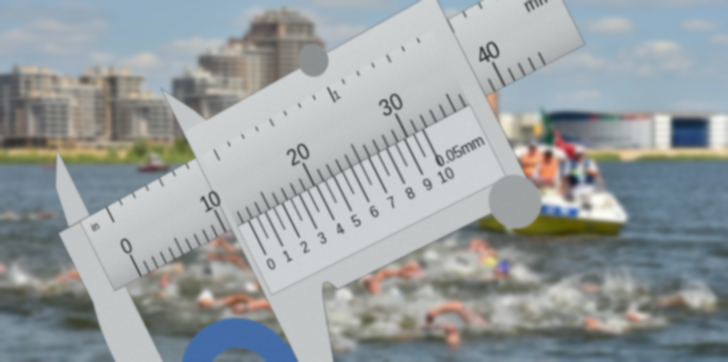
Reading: 12.6,mm
